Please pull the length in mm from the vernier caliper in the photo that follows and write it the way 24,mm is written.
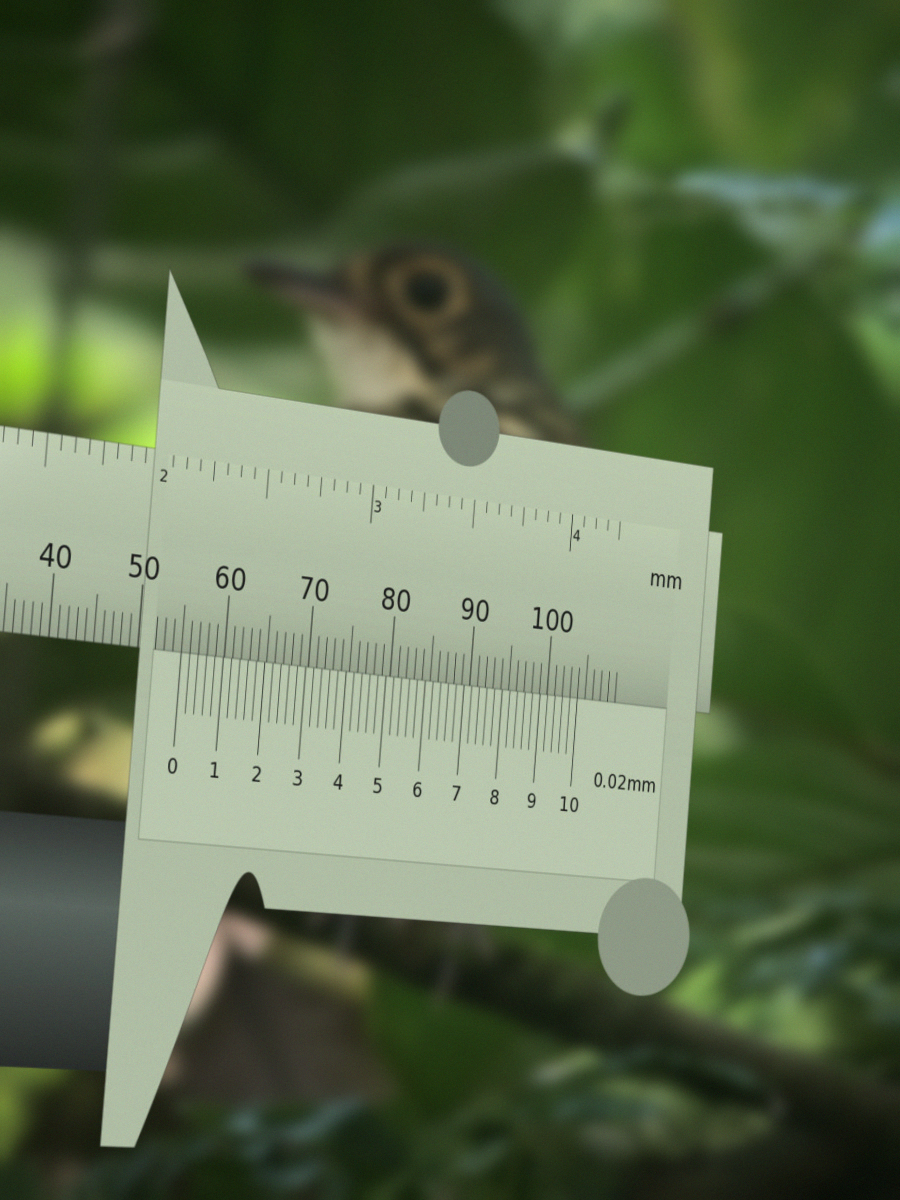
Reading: 55.0,mm
